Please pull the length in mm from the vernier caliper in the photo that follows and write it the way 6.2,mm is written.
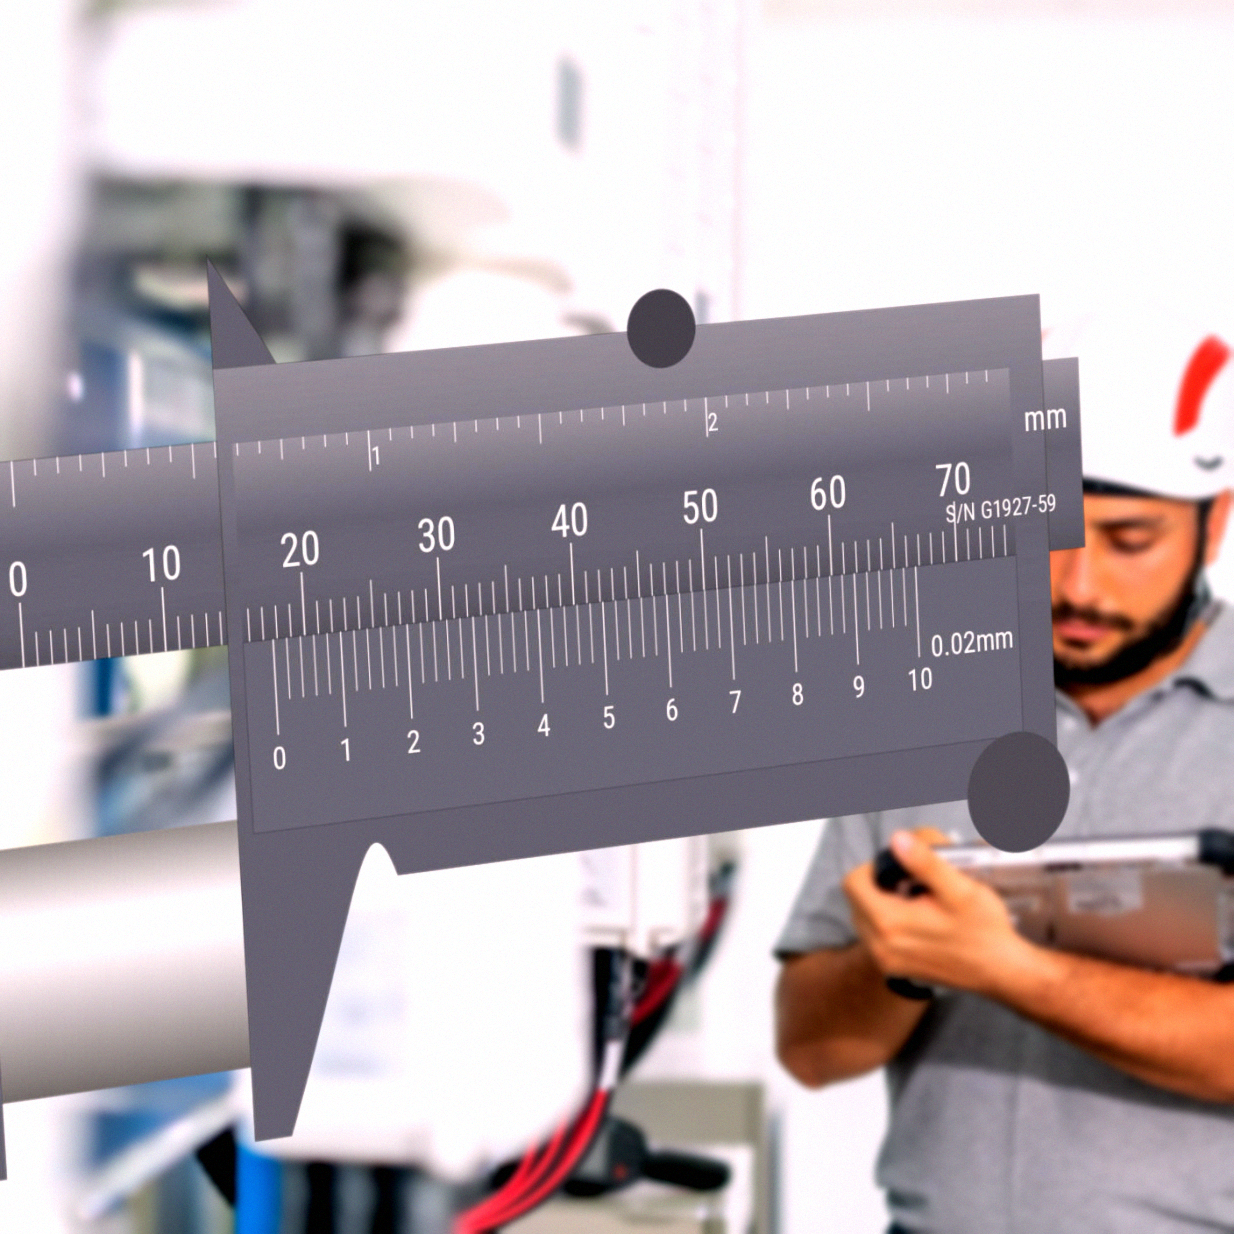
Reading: 17.7,mm
